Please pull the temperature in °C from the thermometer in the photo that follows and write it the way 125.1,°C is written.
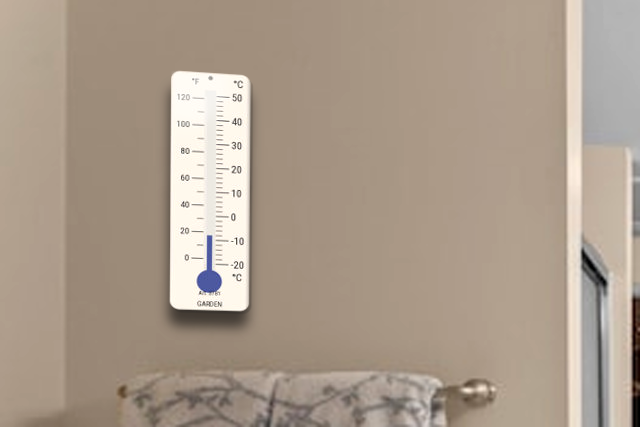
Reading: -8,°C
